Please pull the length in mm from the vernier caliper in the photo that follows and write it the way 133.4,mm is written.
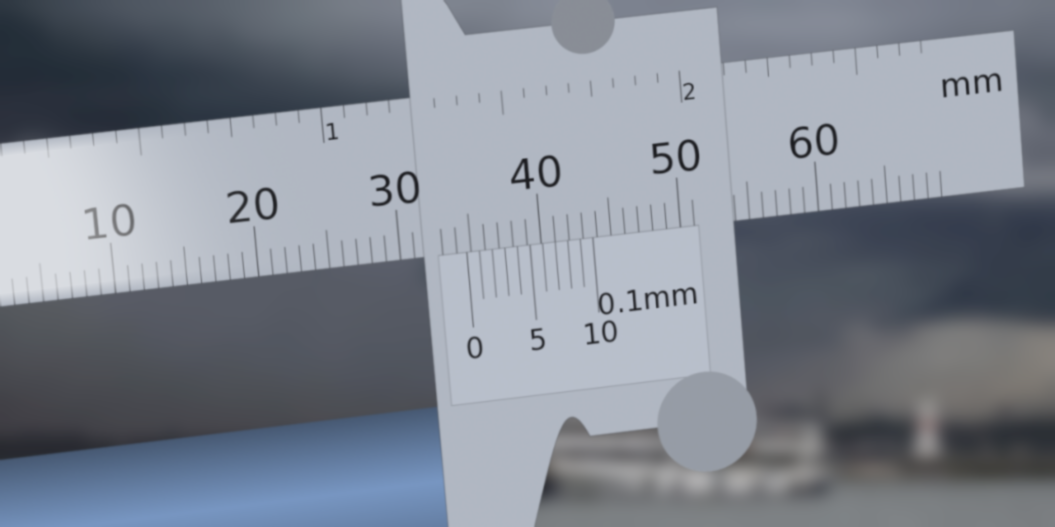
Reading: 34.7,mm
